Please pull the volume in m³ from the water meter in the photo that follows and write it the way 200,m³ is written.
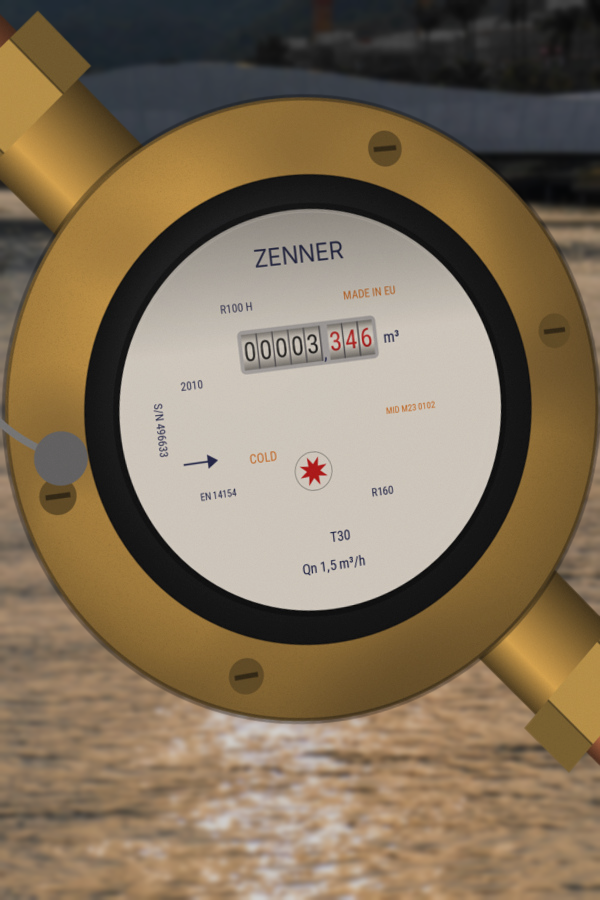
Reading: 3.346,m³
